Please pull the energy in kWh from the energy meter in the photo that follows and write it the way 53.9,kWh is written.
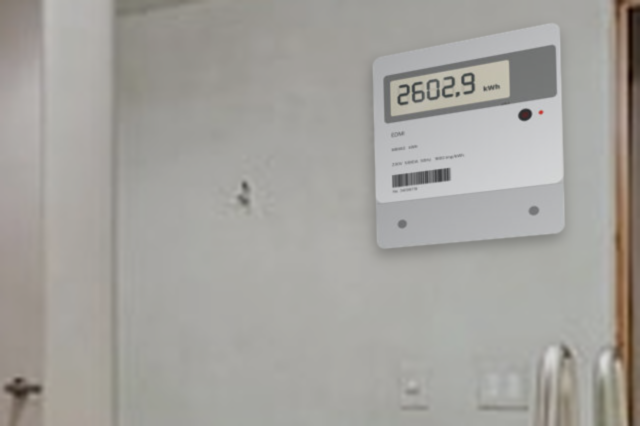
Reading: 2602.9,kWh
